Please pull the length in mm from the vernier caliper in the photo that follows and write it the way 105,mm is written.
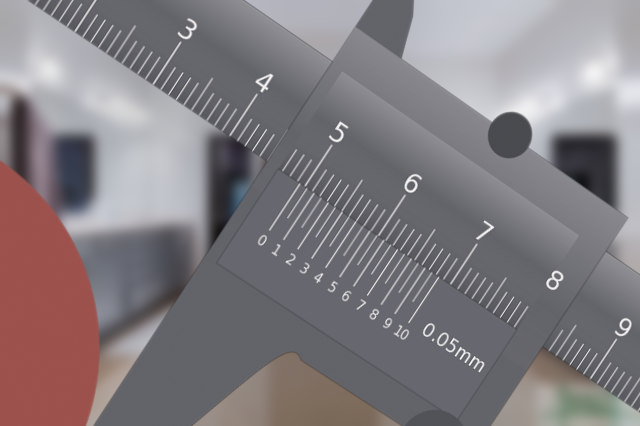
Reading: 49.4,mm
